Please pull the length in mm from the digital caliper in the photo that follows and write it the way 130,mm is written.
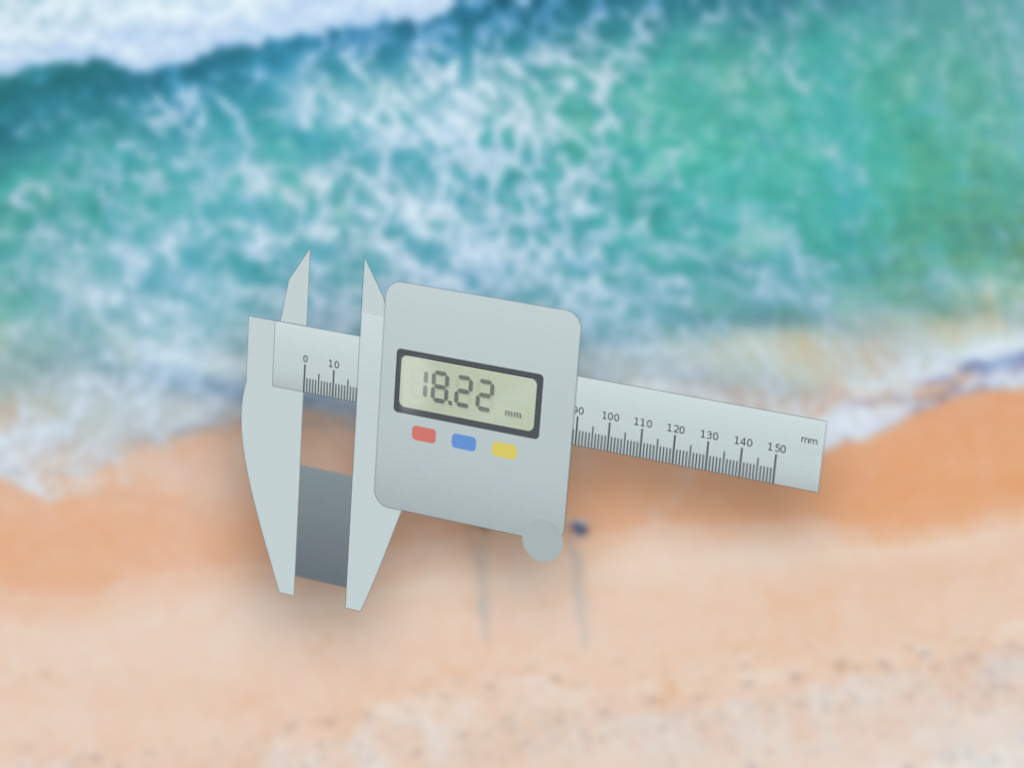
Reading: 18.22,mm
